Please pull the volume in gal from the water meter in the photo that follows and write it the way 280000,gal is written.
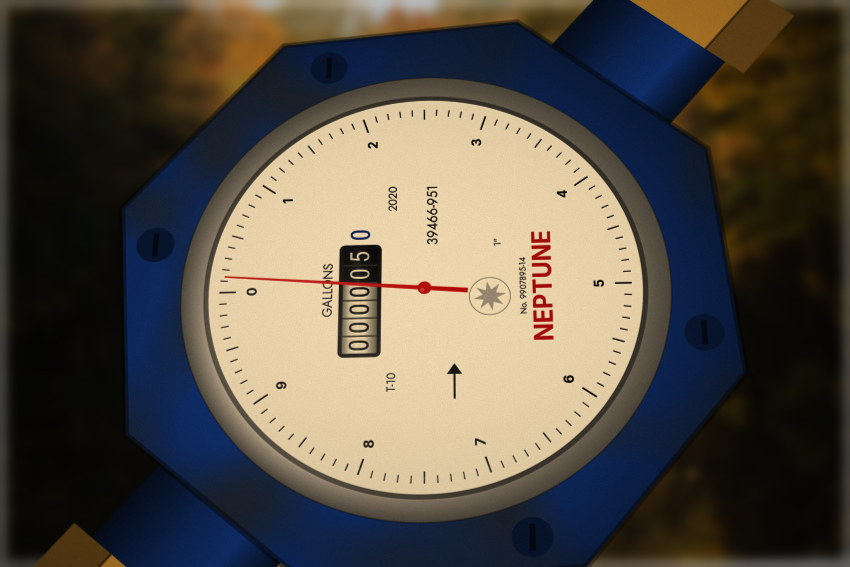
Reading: 50.1,gal
